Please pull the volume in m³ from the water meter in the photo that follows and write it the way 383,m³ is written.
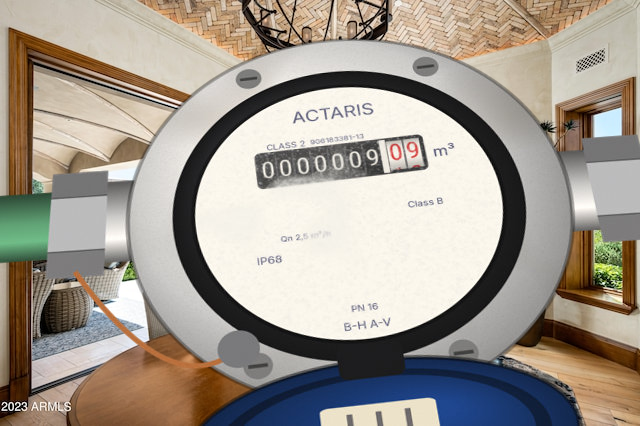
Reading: 9.09,m³
